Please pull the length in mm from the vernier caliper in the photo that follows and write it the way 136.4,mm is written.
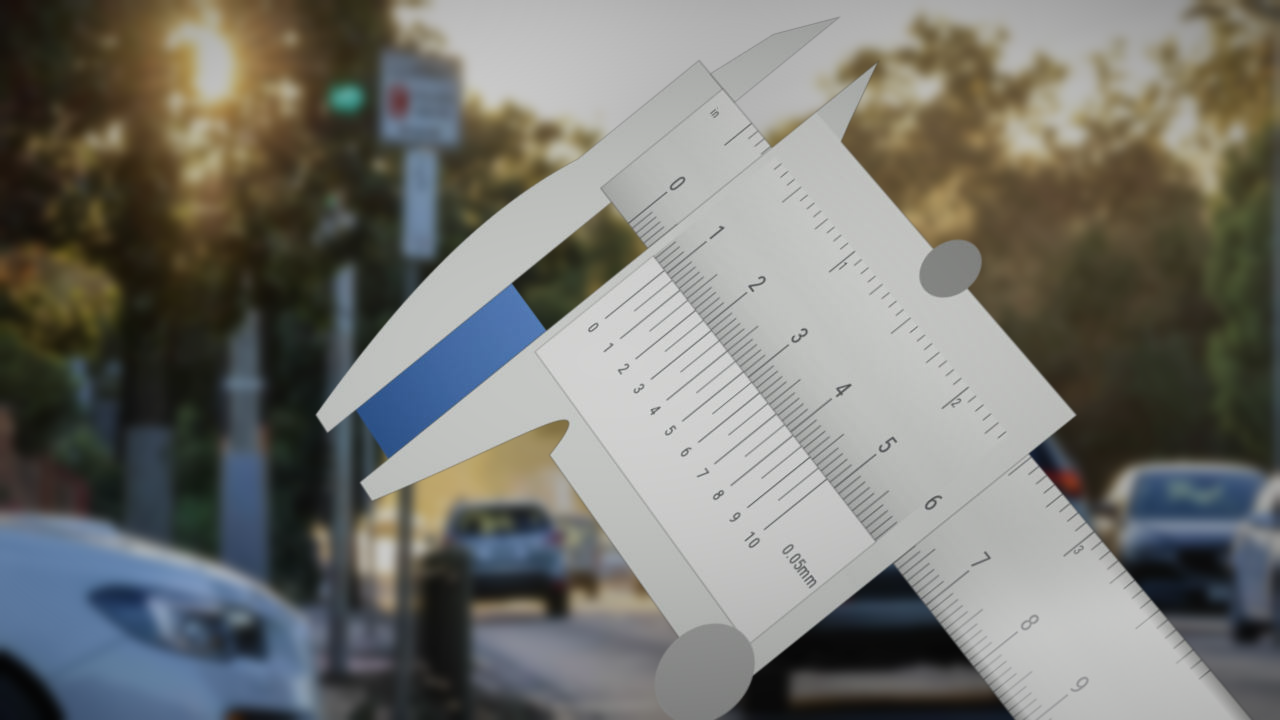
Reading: 9.4,mm
